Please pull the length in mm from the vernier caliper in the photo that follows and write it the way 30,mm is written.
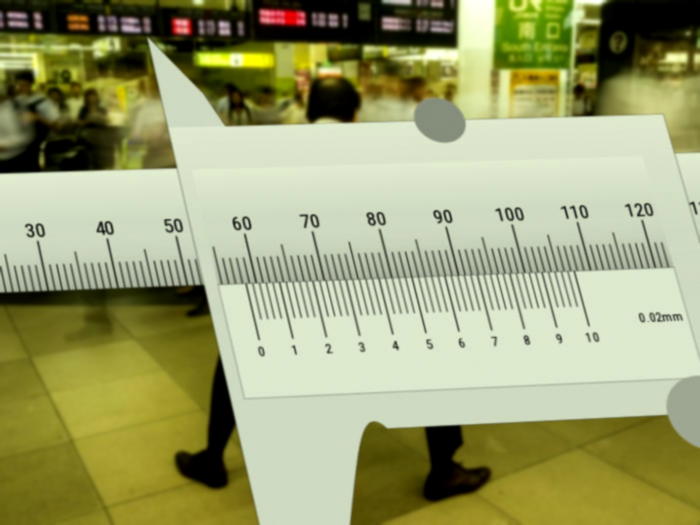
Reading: 58.5,mm
